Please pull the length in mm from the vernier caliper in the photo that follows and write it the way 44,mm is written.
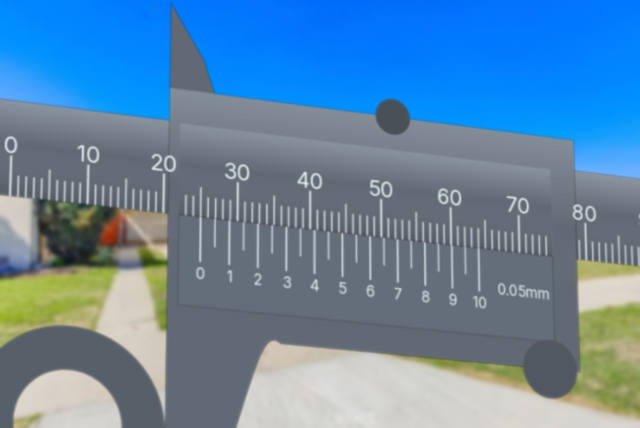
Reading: 25.0,mm
